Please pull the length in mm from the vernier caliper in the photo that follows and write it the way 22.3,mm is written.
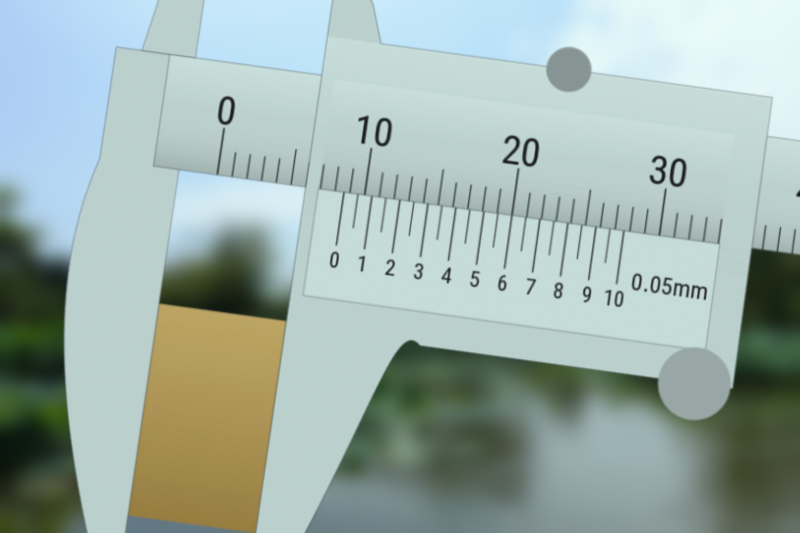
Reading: 8.6,mm
